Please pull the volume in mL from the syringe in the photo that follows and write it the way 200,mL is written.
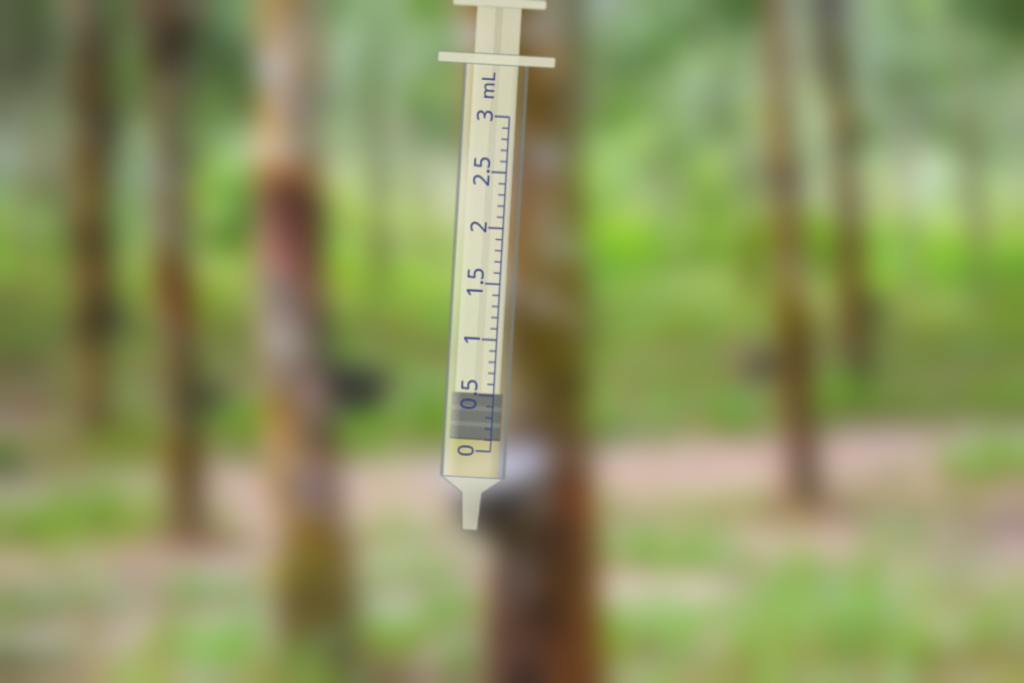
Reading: 0.1,mL
